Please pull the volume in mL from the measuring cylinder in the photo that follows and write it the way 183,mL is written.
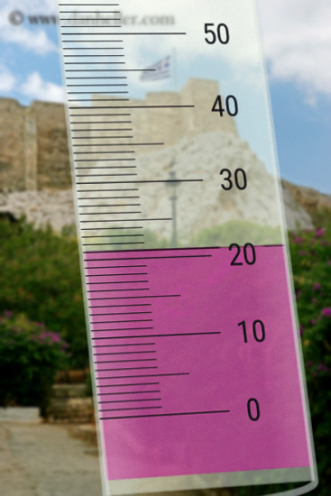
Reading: 21,mL
